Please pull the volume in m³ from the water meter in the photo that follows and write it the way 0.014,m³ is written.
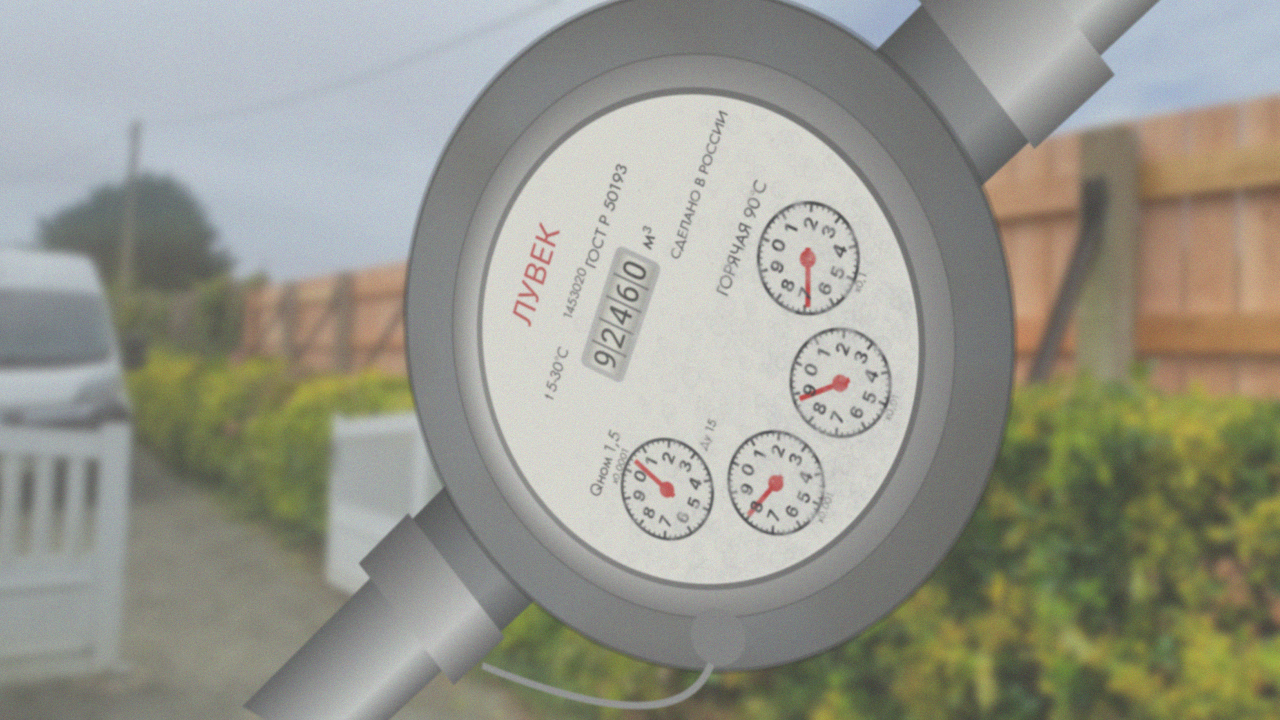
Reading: 92460.6880,m³
